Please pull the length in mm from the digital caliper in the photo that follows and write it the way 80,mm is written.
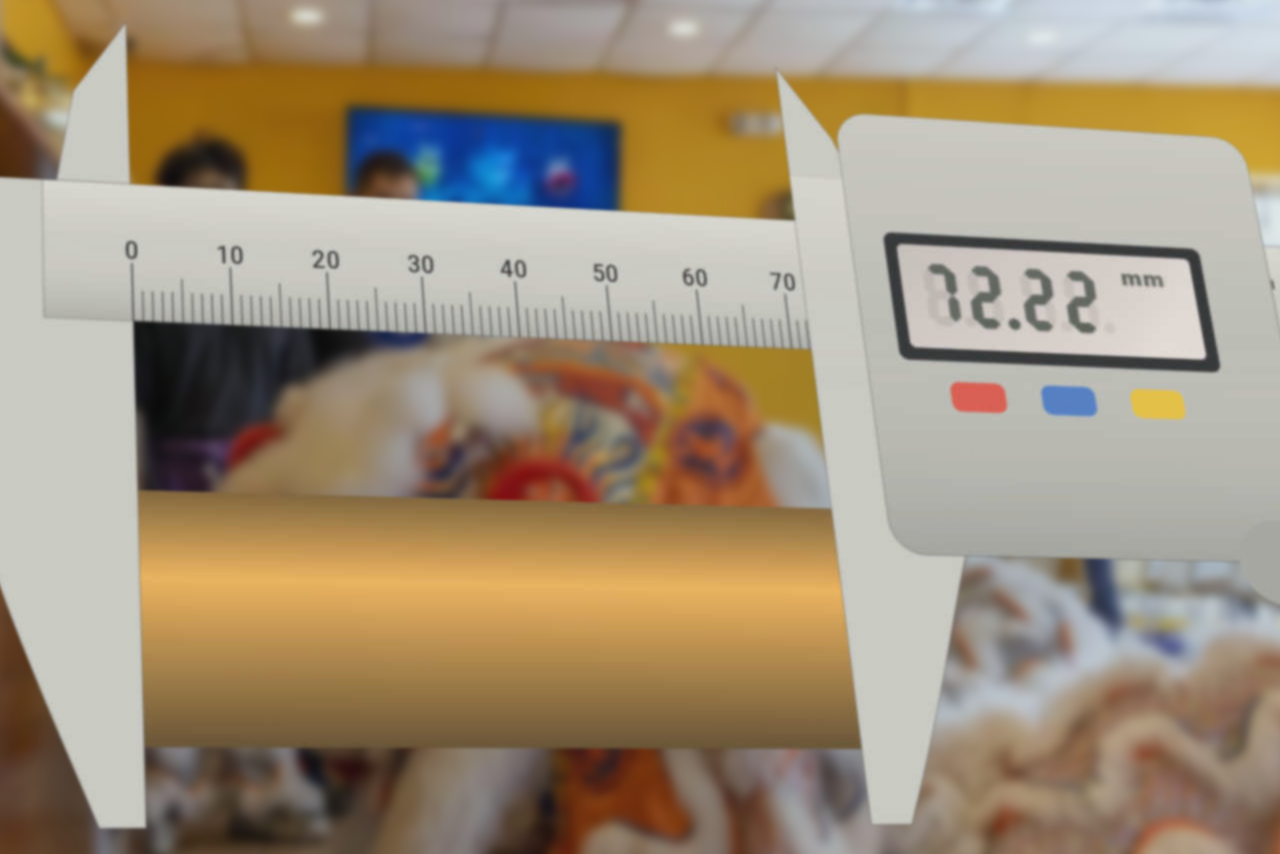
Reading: 72.22,mm
